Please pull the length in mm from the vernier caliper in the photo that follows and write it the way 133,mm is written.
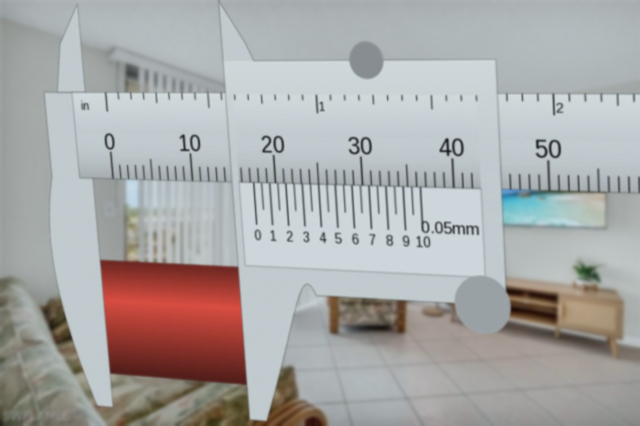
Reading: 17.4,mm
